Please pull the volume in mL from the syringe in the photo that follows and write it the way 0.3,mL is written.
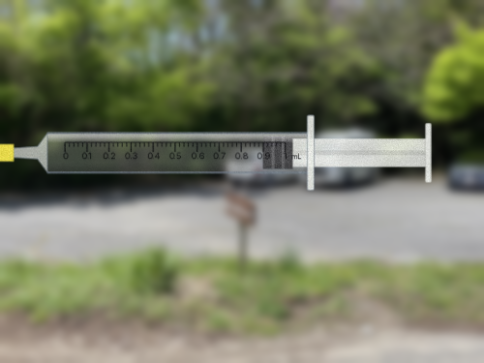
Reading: 0.9,mL
